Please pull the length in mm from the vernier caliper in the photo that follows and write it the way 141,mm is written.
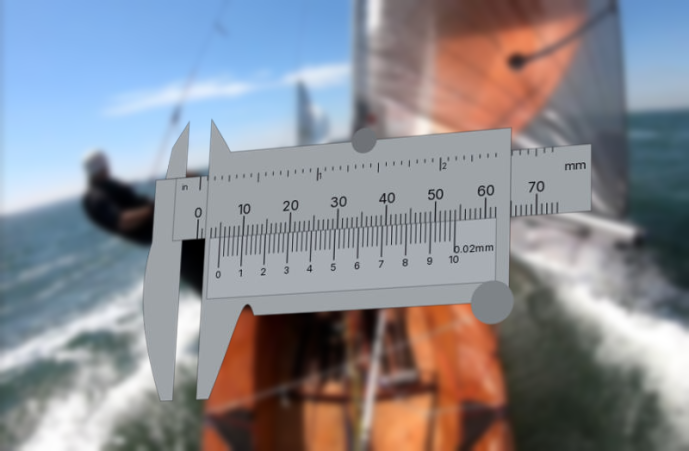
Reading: 5.0,mm
